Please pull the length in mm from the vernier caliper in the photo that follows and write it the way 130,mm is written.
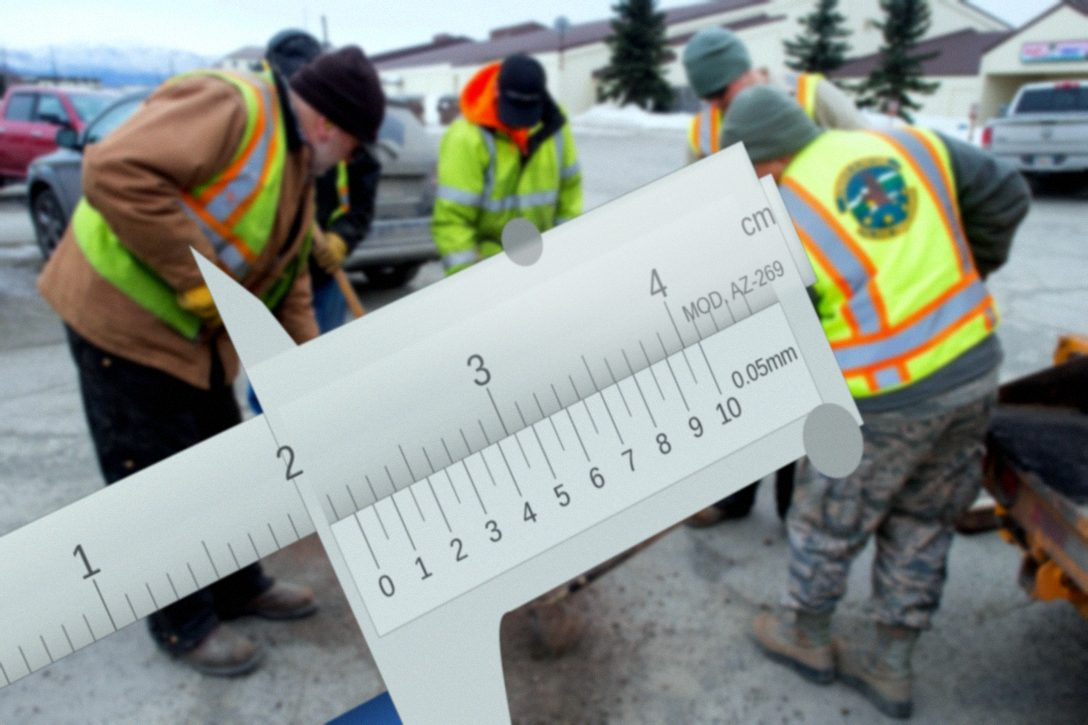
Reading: 21.8,mm
